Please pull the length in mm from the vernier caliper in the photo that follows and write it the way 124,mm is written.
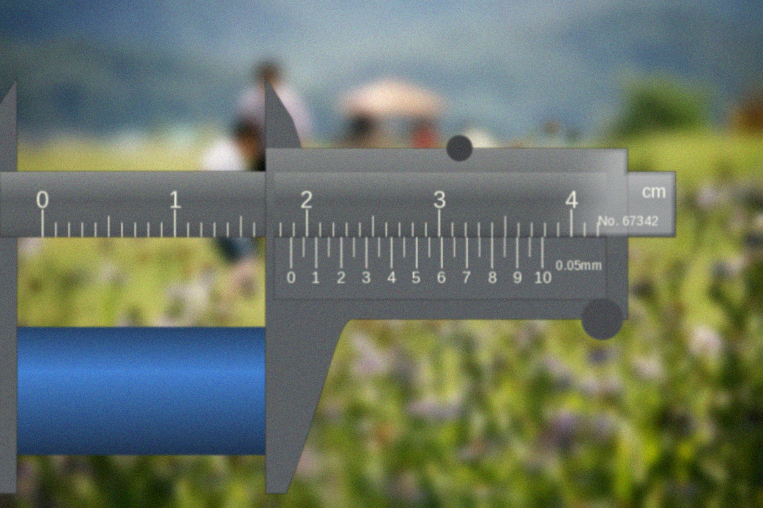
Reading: 18.8,mm
